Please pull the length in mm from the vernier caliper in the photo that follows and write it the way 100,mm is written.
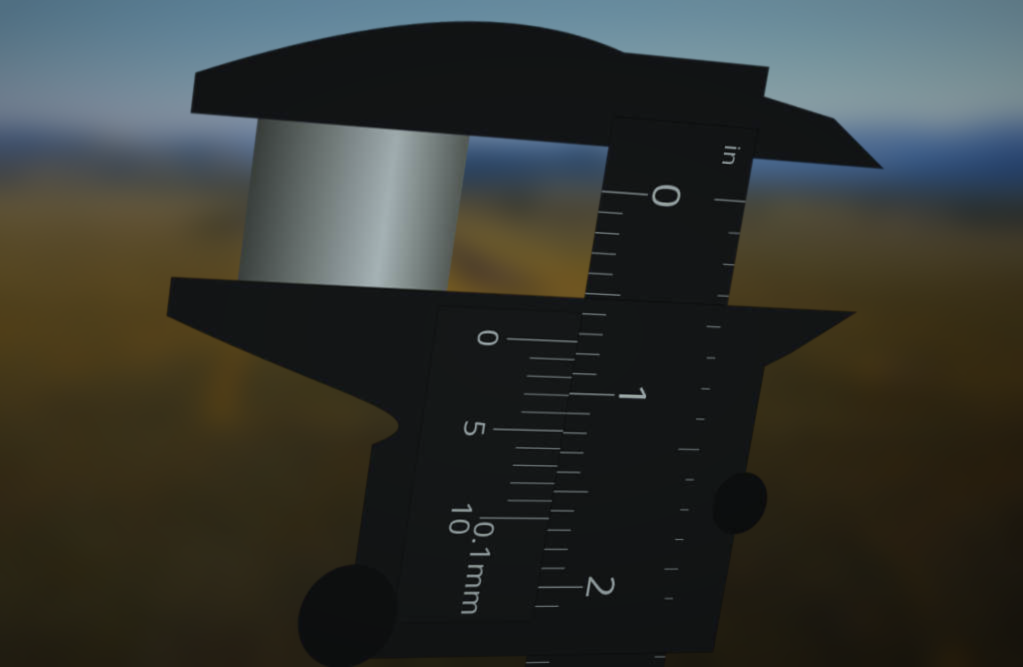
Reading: 7.4,mm
